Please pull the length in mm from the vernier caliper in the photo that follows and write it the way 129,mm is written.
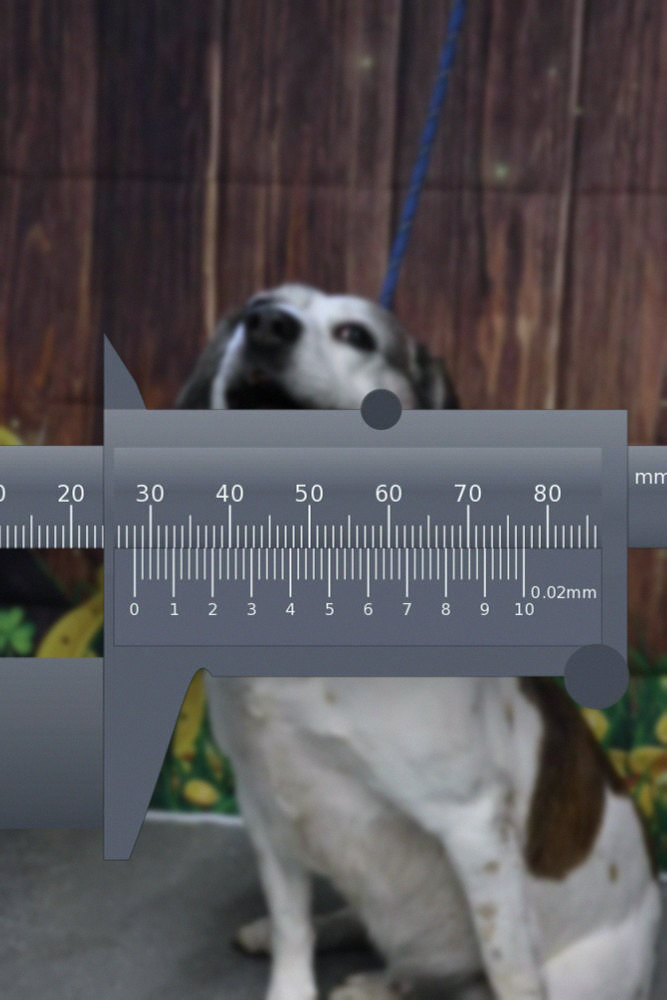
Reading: 28.0,mm
